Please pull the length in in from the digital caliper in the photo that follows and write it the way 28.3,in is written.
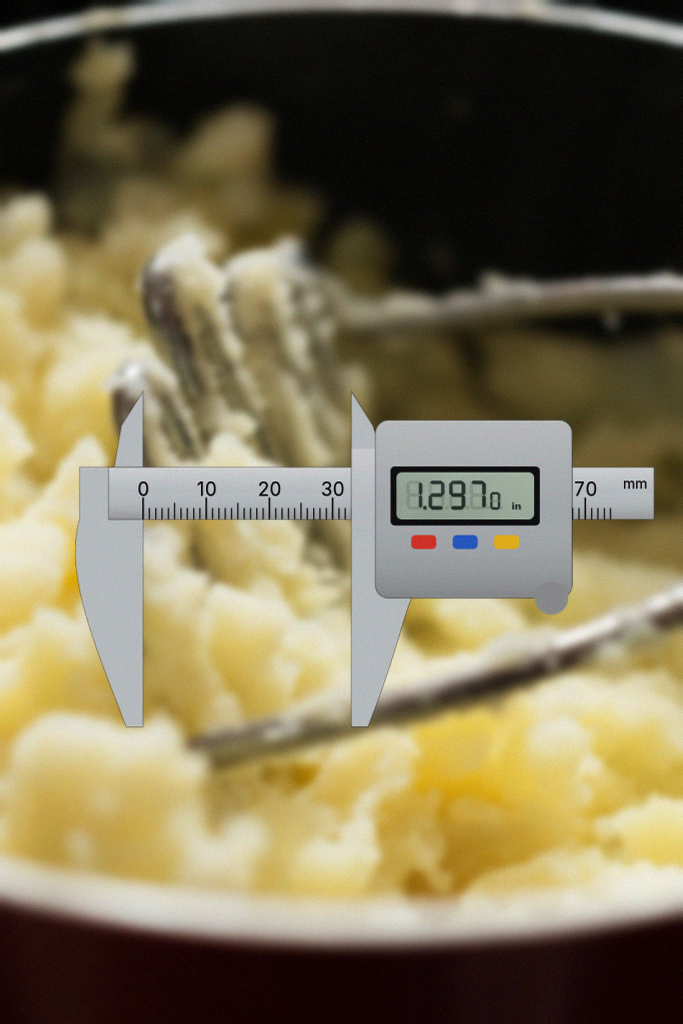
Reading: 1.2970,in
